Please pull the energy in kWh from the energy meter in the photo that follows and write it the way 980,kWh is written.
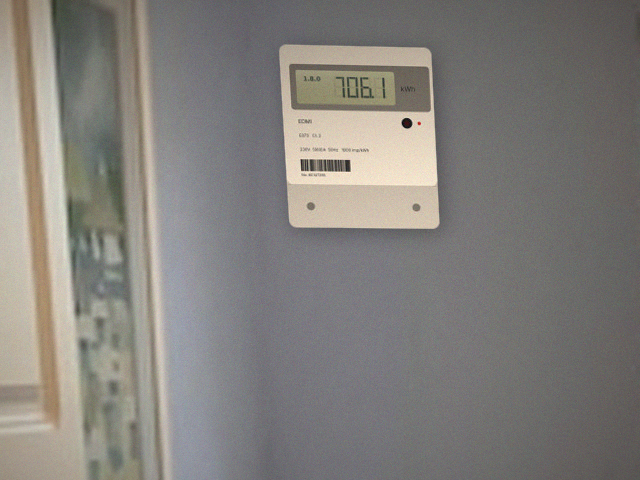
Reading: 706.1,kWh
